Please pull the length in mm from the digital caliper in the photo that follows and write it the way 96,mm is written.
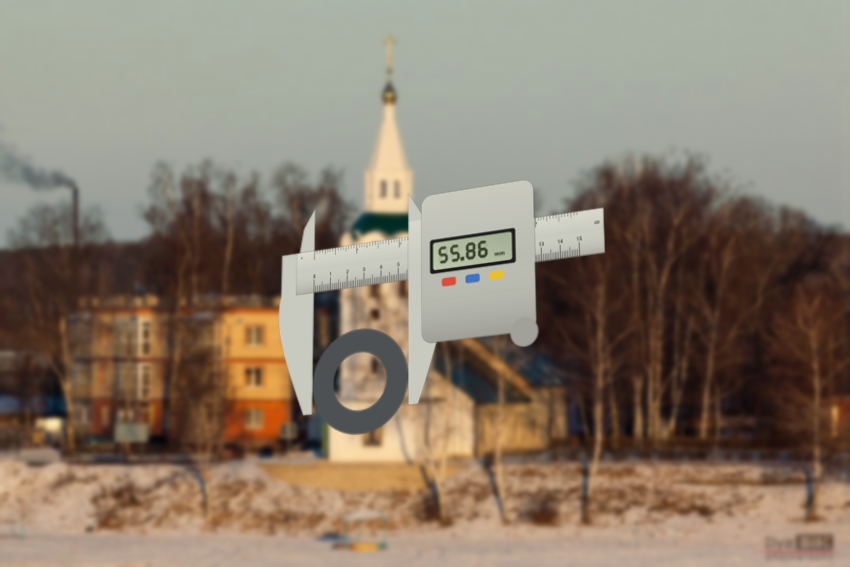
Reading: 55.86,mm
